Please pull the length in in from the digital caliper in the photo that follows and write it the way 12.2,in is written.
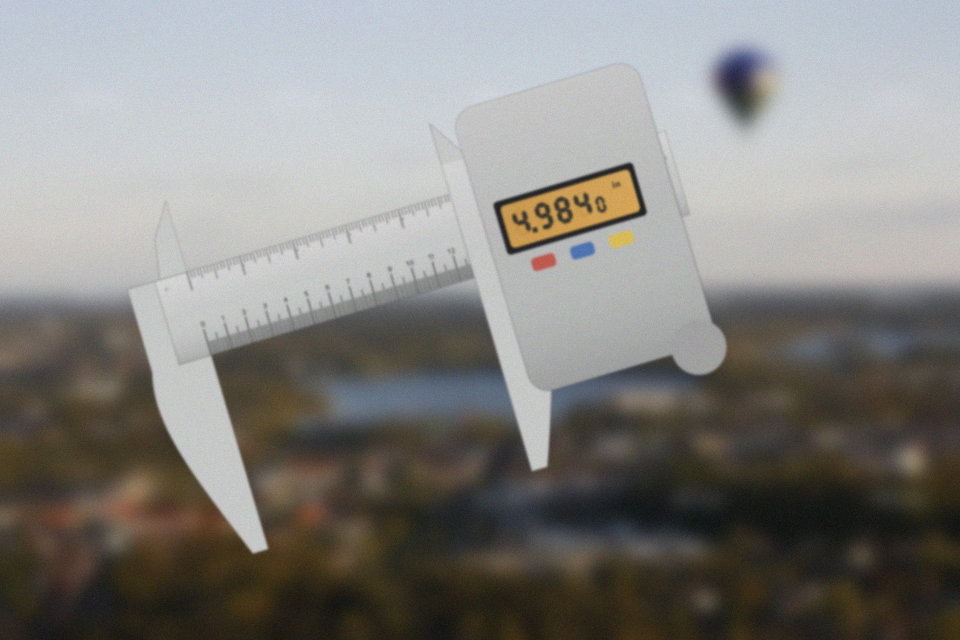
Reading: 4.9840,in
